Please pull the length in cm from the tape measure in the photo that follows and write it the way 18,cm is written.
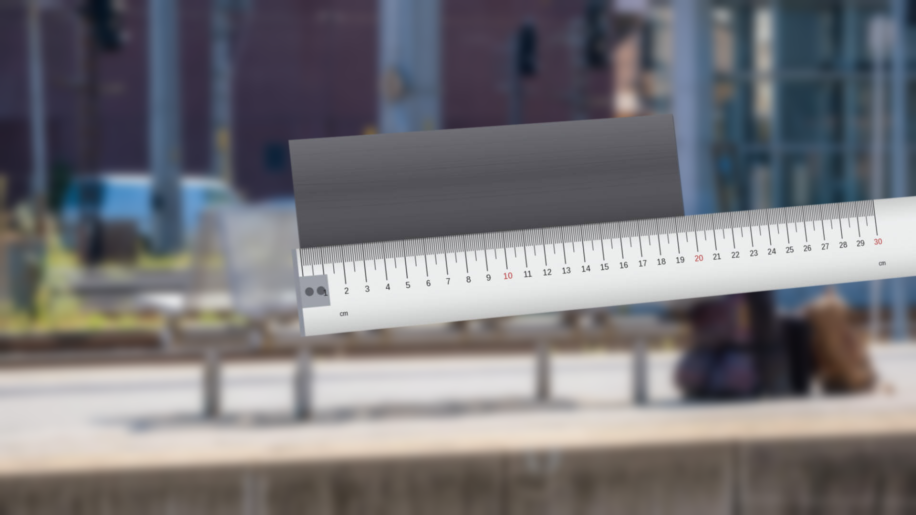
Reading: 19.5,cm
